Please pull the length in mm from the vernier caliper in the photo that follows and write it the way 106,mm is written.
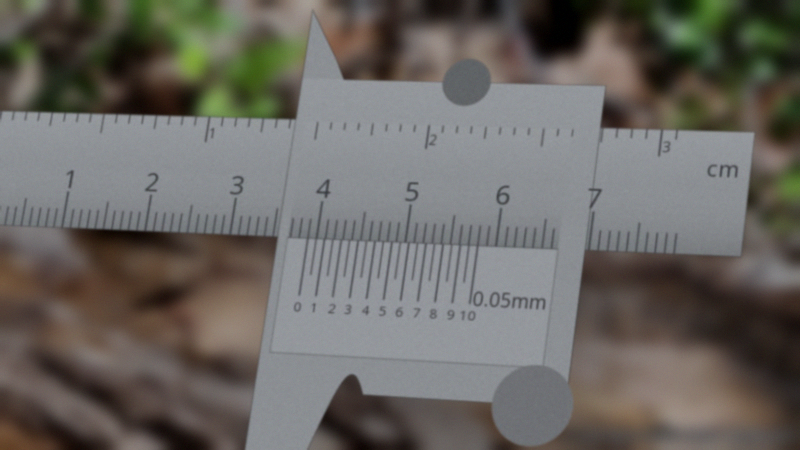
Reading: 39.0,mm
